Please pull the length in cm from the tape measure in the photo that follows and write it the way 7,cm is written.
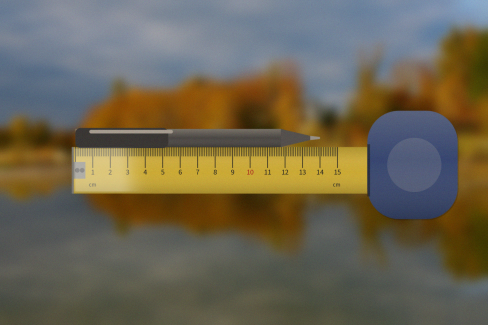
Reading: 14,cm
